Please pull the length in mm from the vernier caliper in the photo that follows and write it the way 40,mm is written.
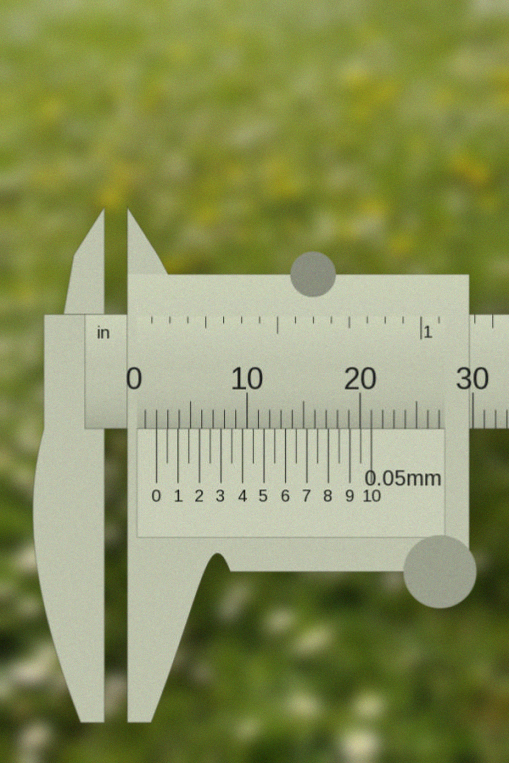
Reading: 2.0,mm
